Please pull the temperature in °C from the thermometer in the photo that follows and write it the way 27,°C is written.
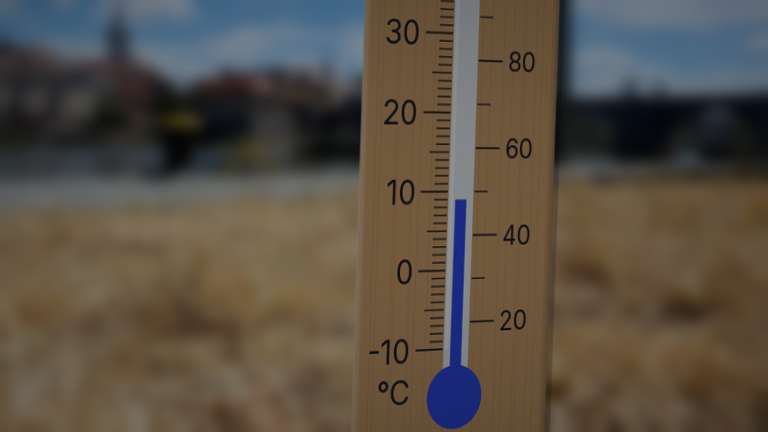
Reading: 9,°C
